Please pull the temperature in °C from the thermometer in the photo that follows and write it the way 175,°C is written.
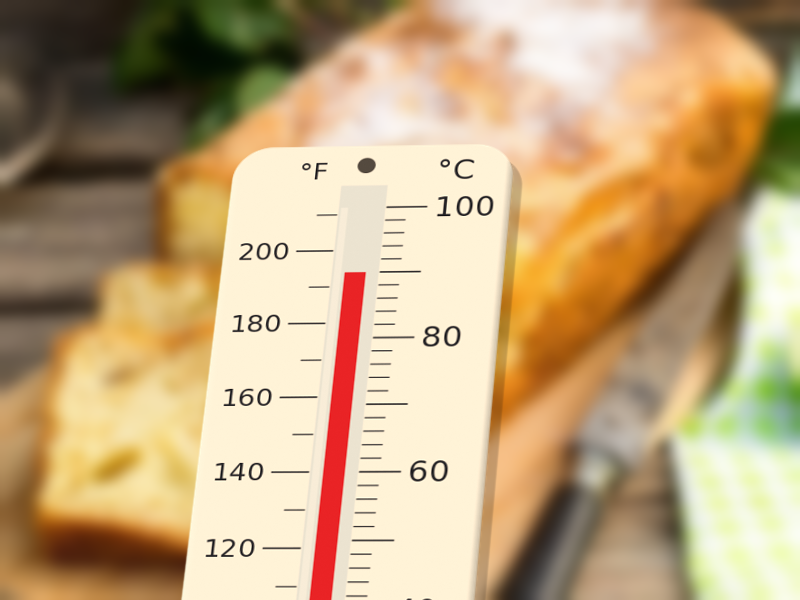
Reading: 90,°C
